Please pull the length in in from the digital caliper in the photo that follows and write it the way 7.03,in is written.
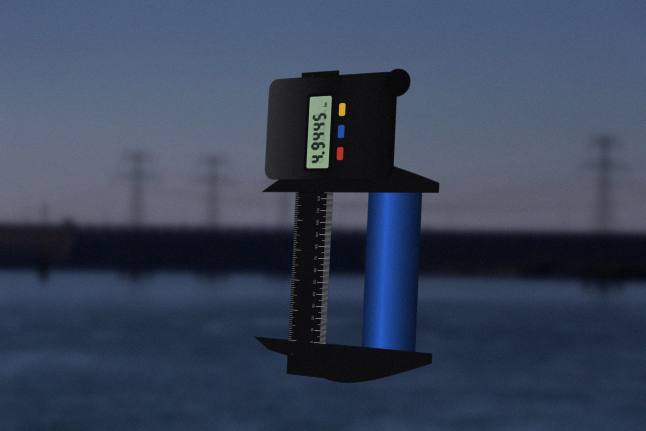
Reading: 4.9445,in
